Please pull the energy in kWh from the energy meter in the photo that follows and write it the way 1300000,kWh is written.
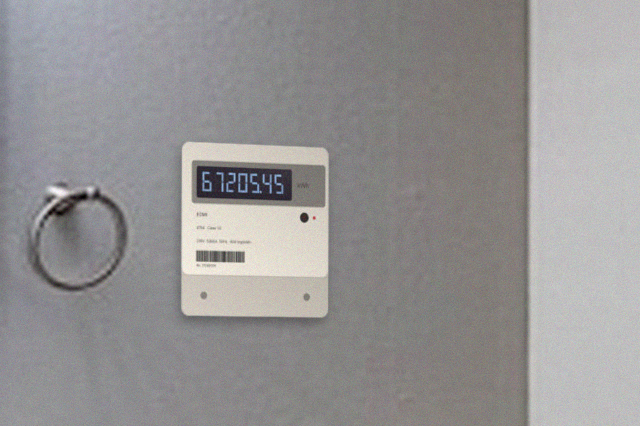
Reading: 67205.45,kWh
